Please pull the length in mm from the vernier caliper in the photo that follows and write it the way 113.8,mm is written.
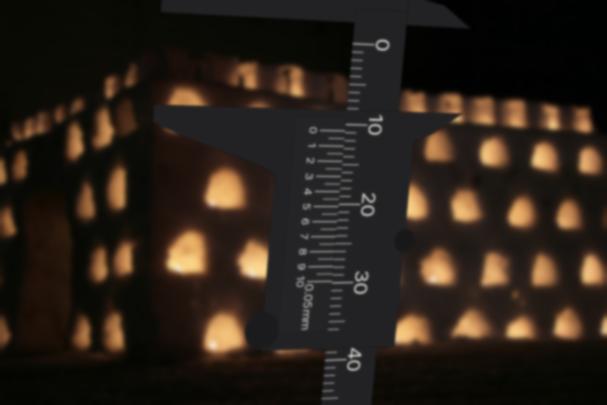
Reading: 10.8,mm
